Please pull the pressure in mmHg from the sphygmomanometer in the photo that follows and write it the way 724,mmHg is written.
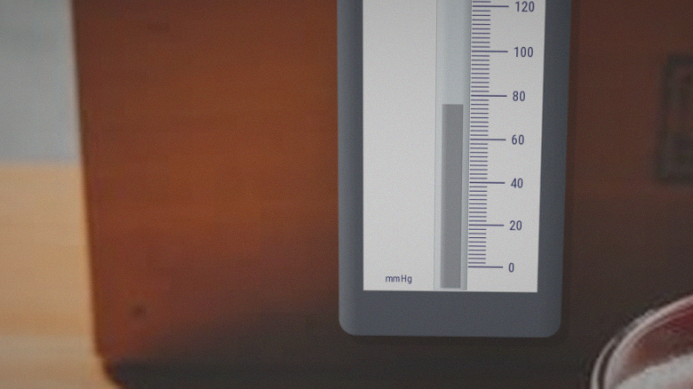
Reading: 76,mmHg
